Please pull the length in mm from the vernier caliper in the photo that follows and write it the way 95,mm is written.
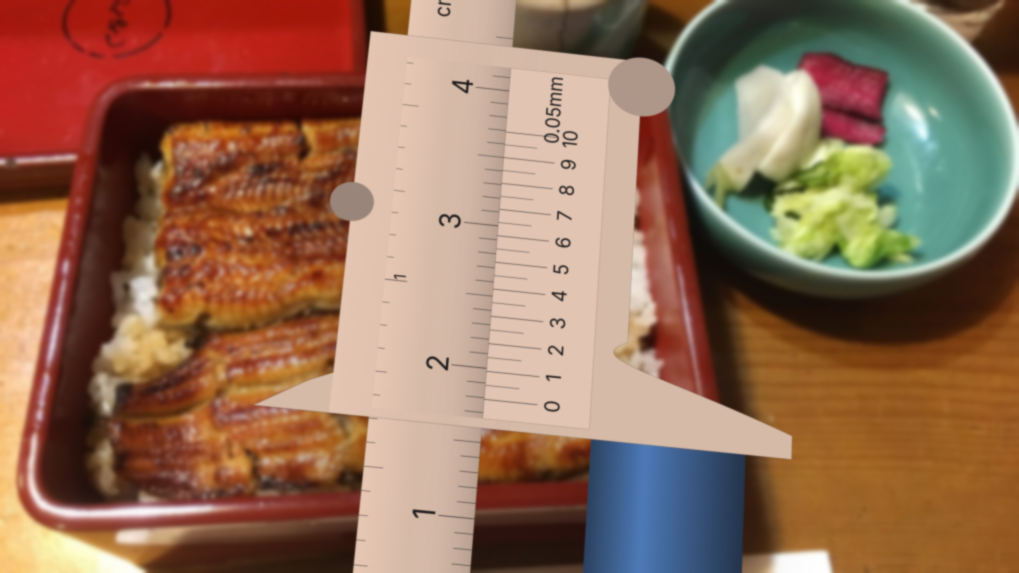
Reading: 17.9,mm
